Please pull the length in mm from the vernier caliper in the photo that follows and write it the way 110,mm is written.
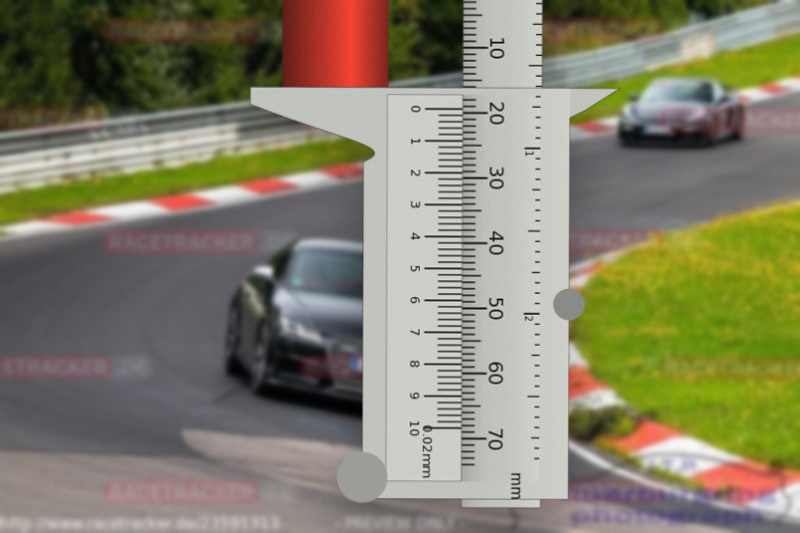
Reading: 19.4,mm
